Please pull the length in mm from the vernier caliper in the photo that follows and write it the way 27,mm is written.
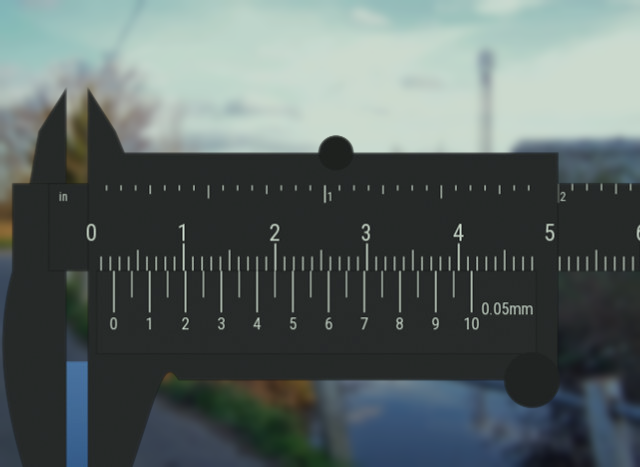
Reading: 2.4,mm
